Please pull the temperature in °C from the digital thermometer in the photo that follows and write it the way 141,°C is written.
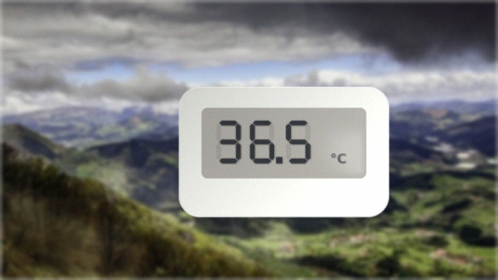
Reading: 36.5,°C
